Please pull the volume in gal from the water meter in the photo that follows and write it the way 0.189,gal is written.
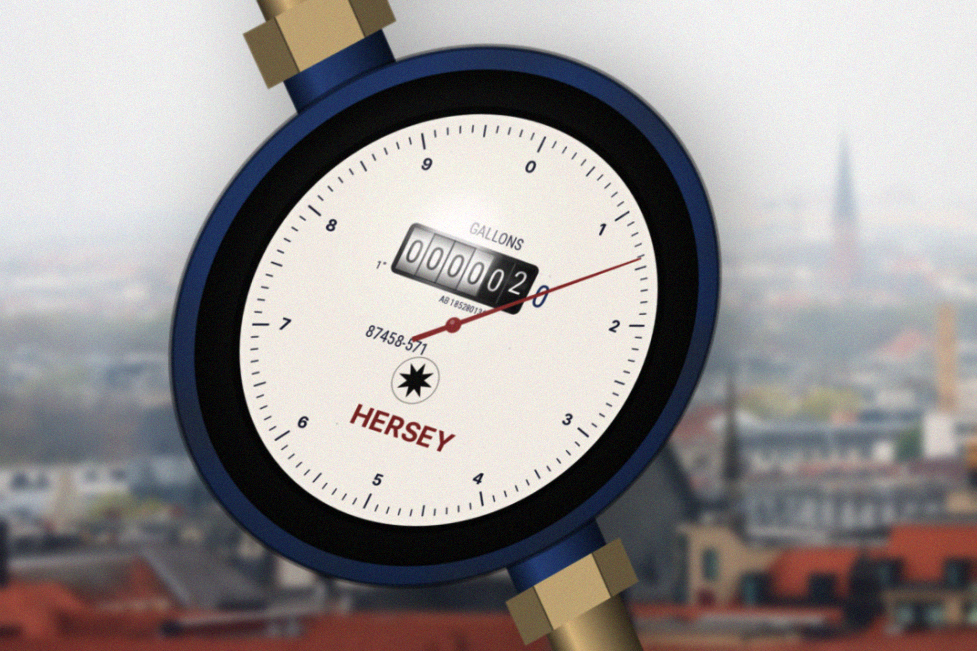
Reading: 21.4,gal
